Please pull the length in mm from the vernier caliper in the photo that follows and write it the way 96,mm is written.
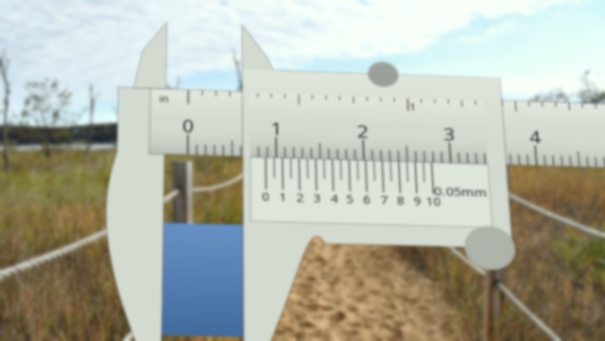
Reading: 8.8,mm
